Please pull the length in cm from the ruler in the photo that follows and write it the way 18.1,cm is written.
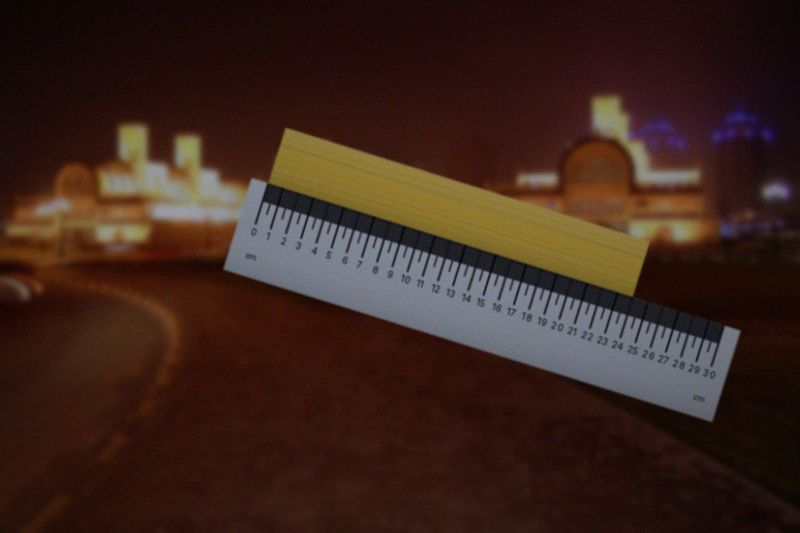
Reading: 24,cm
